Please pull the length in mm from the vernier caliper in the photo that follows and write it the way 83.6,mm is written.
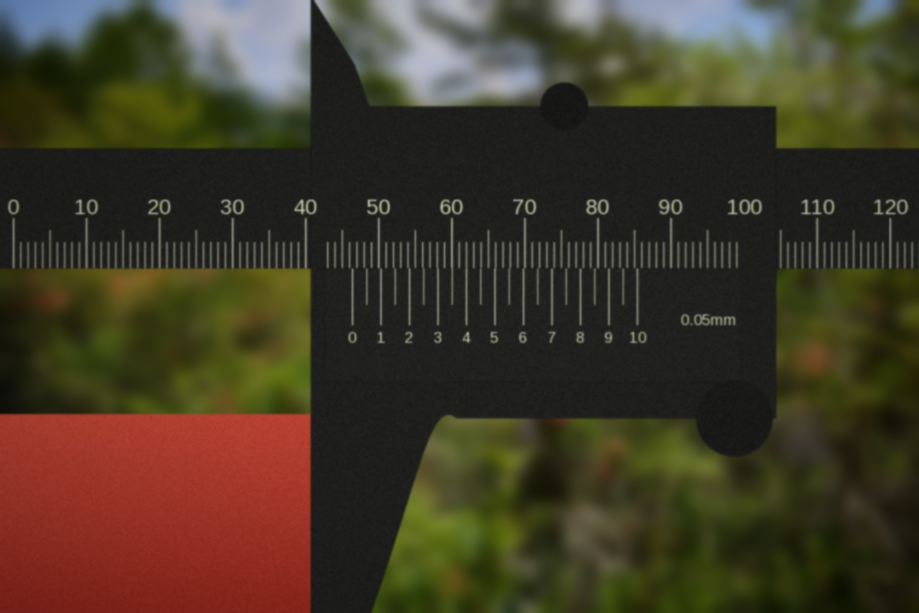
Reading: 46.4,mm
